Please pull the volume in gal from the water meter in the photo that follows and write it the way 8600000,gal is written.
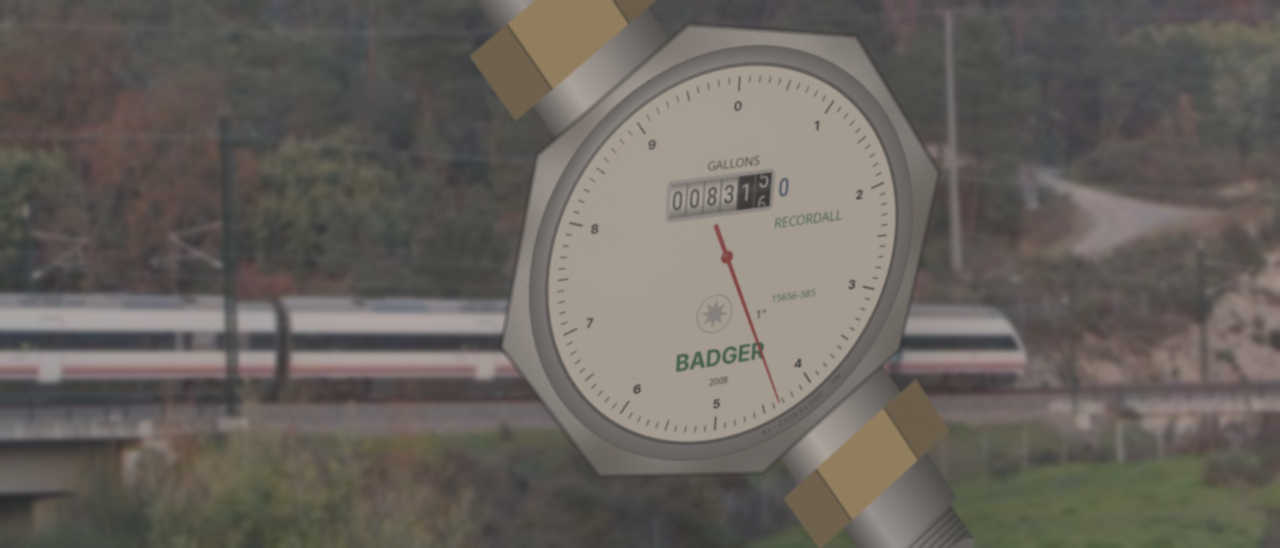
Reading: 83154.3,gal
